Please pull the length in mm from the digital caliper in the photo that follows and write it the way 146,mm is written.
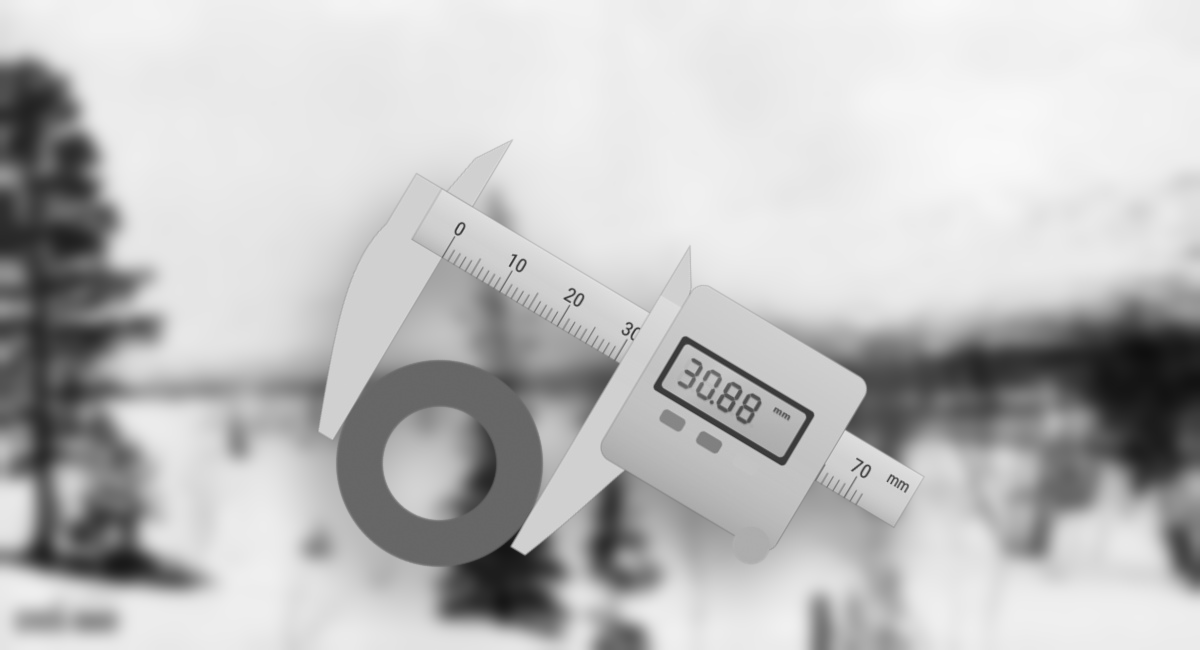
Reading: 30.88,mm
